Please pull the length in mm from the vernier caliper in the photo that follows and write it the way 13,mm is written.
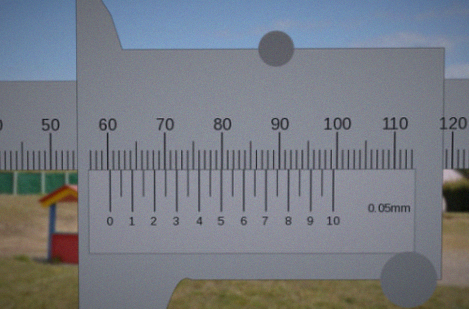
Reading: 60.4,mm
